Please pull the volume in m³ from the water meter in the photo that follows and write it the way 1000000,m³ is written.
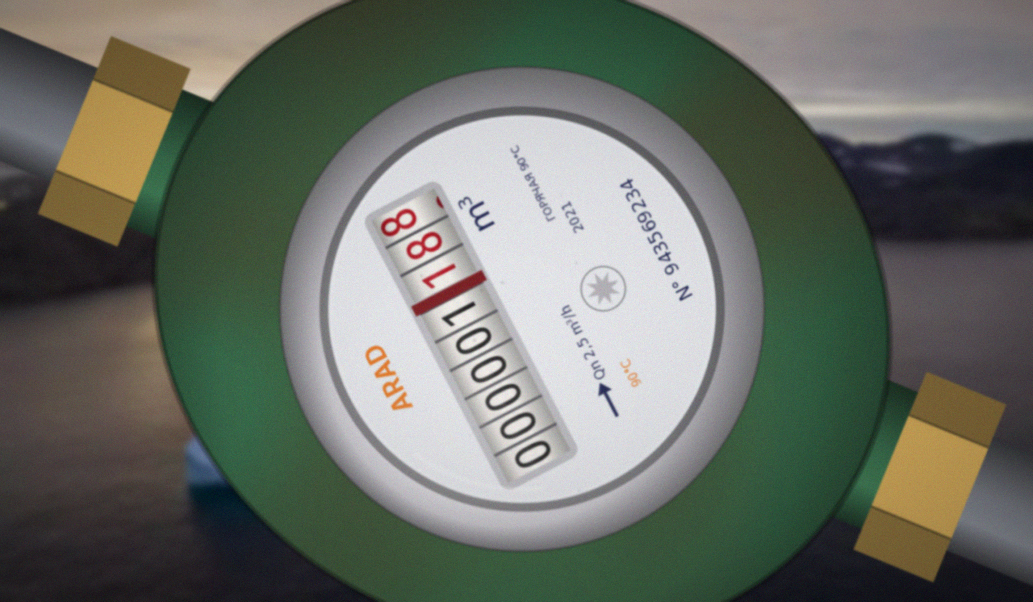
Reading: 1.188,m³
